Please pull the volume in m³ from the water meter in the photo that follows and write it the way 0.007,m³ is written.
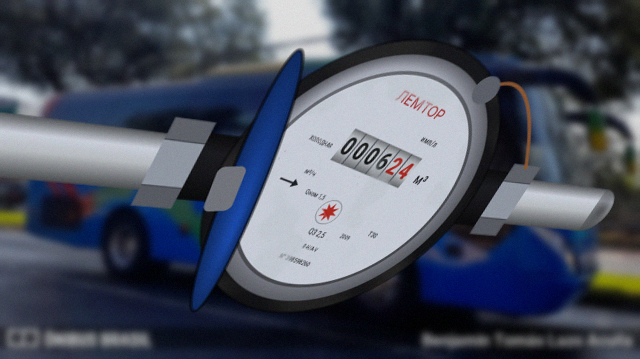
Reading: 6.24,m³
